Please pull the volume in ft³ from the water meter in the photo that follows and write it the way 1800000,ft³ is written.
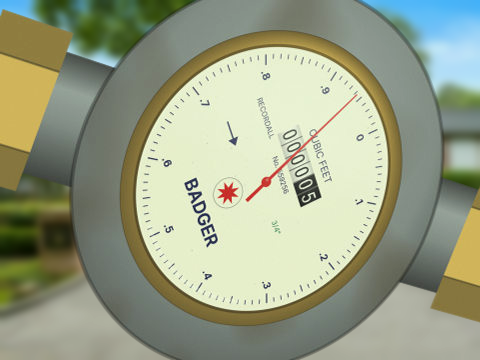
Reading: 4.94,ft³
